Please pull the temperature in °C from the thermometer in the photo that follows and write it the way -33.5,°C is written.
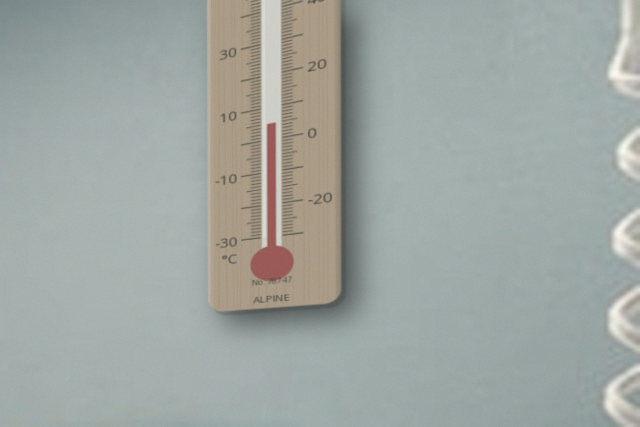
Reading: 5,°C
